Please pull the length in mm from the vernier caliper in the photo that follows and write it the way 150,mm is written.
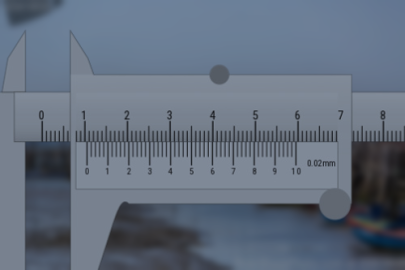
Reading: 10.5,mm
